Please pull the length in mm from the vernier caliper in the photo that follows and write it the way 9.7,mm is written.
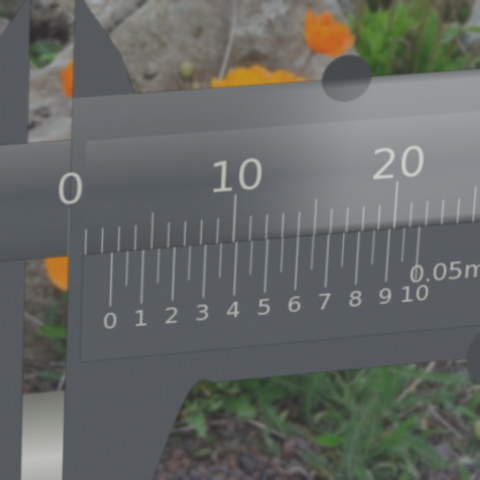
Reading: 2.6,mm
